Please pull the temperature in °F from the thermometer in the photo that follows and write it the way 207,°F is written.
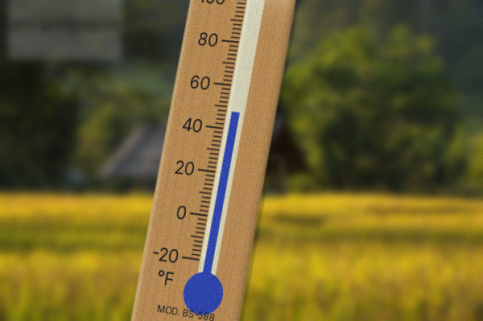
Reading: 48,°F
